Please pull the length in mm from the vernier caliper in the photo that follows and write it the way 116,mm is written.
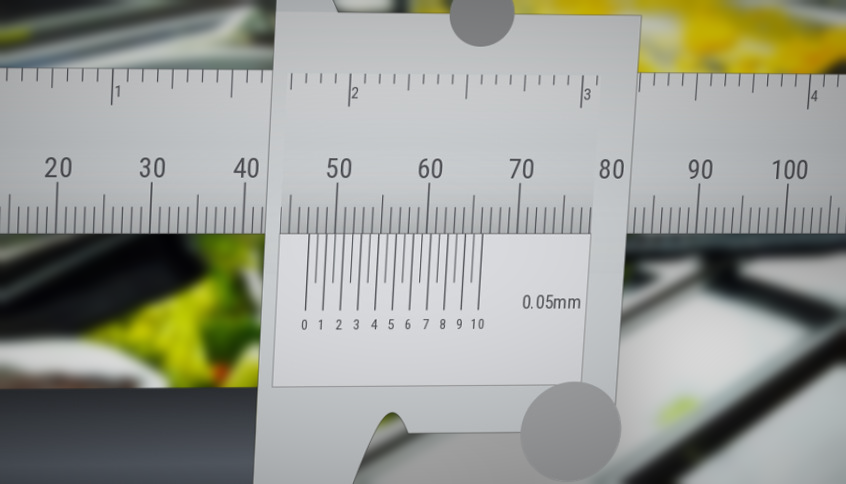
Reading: 47.2,mm
